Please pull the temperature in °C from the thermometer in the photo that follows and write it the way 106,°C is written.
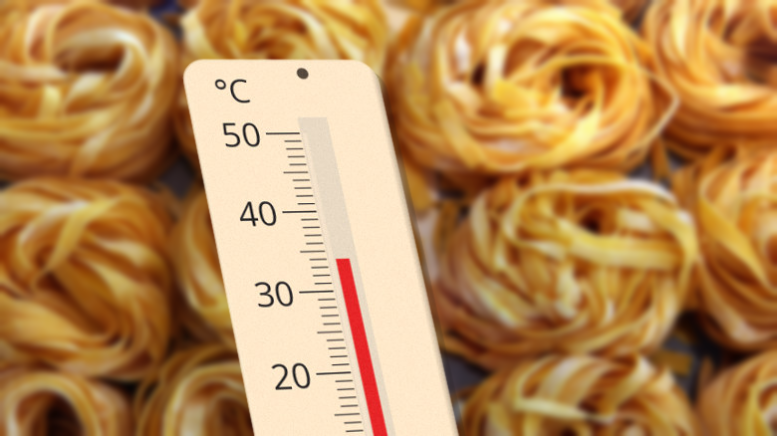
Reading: 34,°C
